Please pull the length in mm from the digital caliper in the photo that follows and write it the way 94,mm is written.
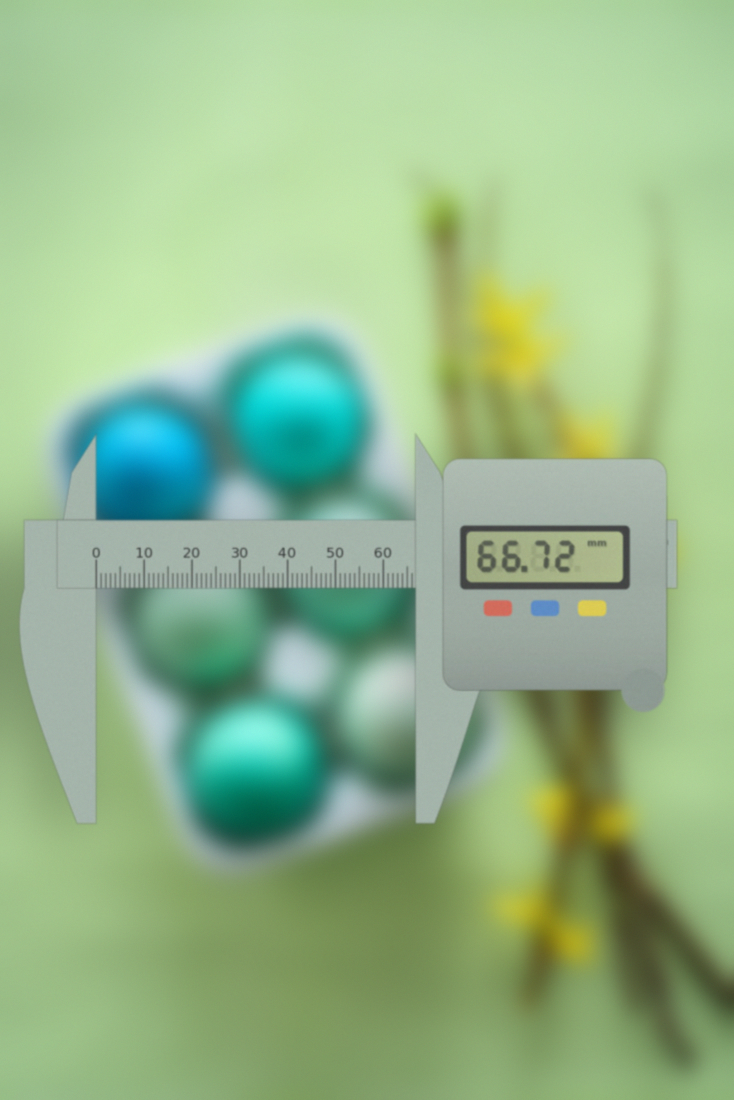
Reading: 66.72,mm
